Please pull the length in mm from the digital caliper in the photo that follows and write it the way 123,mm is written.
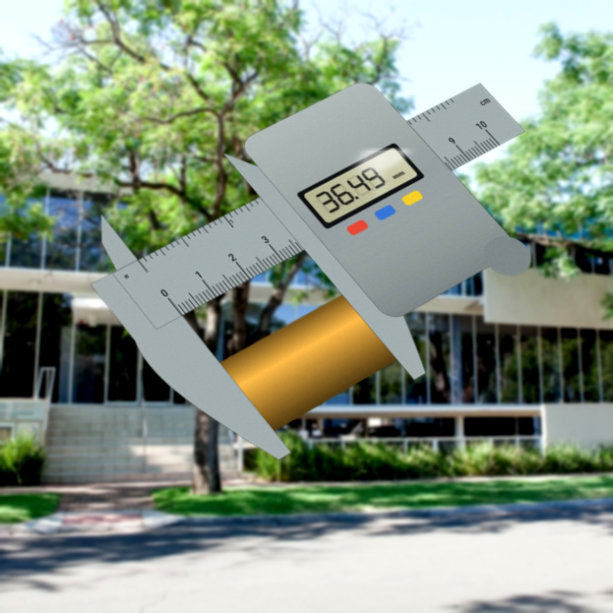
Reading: 36.49,mm
